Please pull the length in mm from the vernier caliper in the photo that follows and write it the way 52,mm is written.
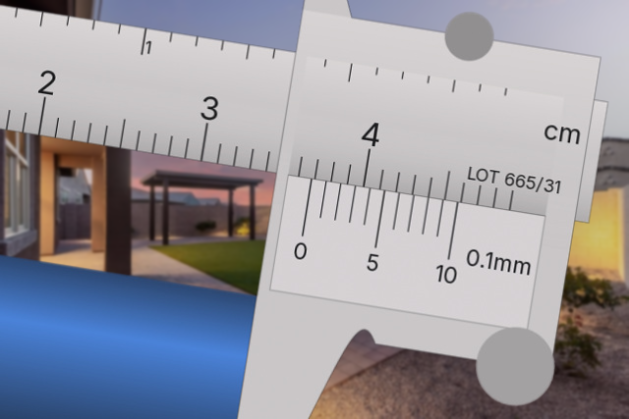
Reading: 36.8,mm
